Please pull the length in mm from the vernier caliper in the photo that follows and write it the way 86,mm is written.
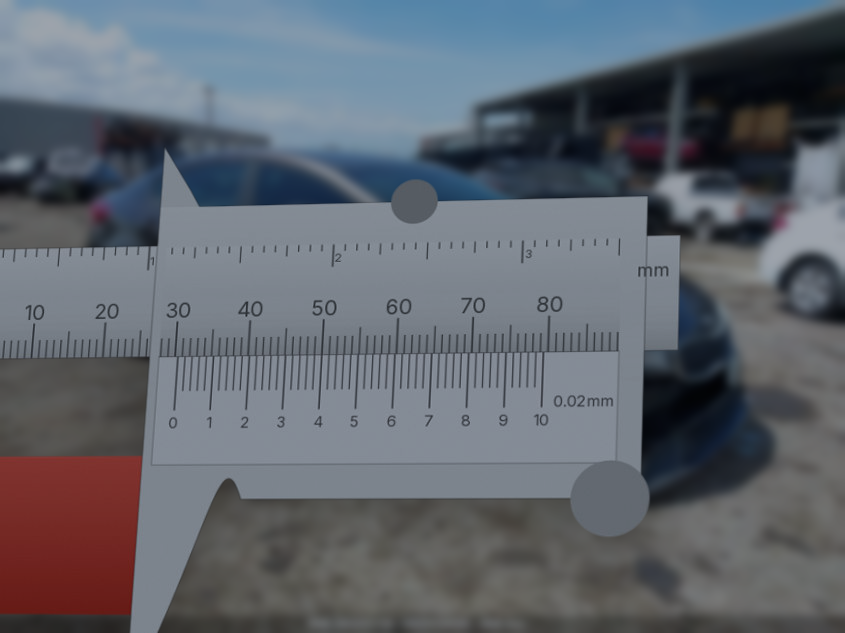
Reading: 30.4,mm
